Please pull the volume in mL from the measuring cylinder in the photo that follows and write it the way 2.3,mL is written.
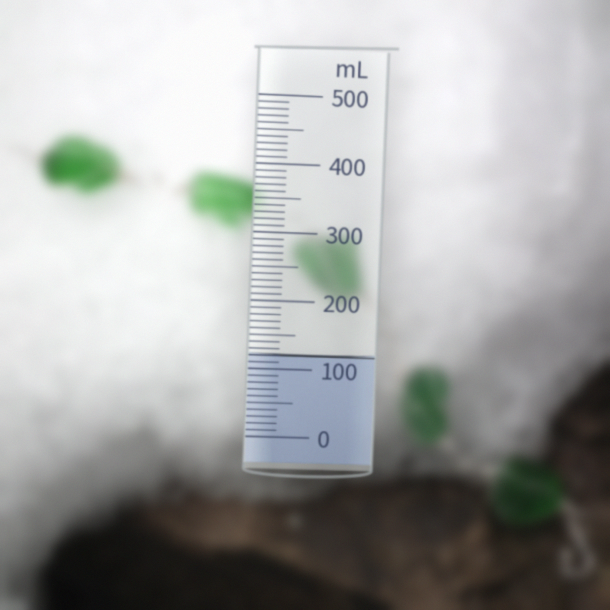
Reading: 120,mL
